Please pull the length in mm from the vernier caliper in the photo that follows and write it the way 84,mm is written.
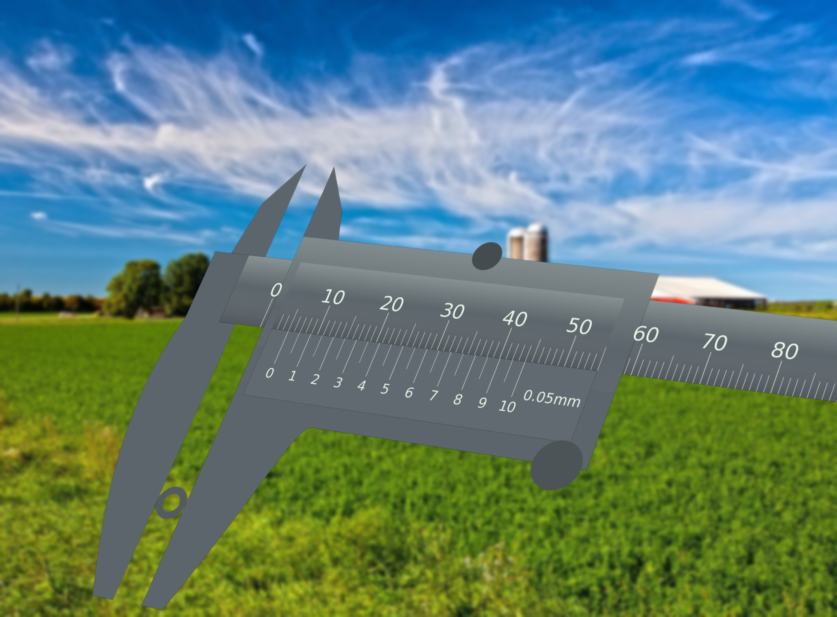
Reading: 5.0,mm
